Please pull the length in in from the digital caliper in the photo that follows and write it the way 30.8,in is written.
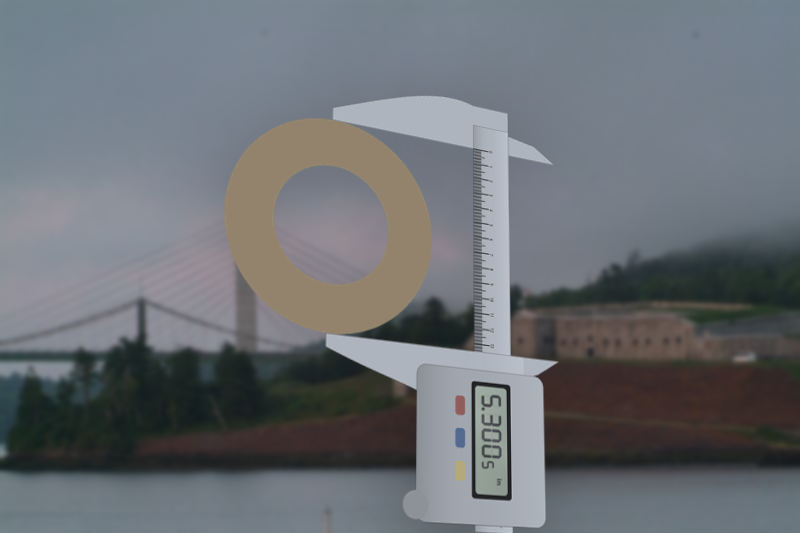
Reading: 5.3005,in
